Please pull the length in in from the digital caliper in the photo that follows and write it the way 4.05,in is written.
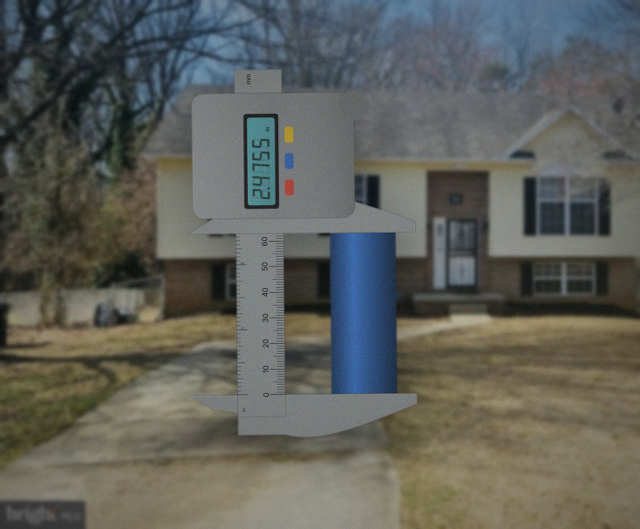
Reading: 2.4755,in
